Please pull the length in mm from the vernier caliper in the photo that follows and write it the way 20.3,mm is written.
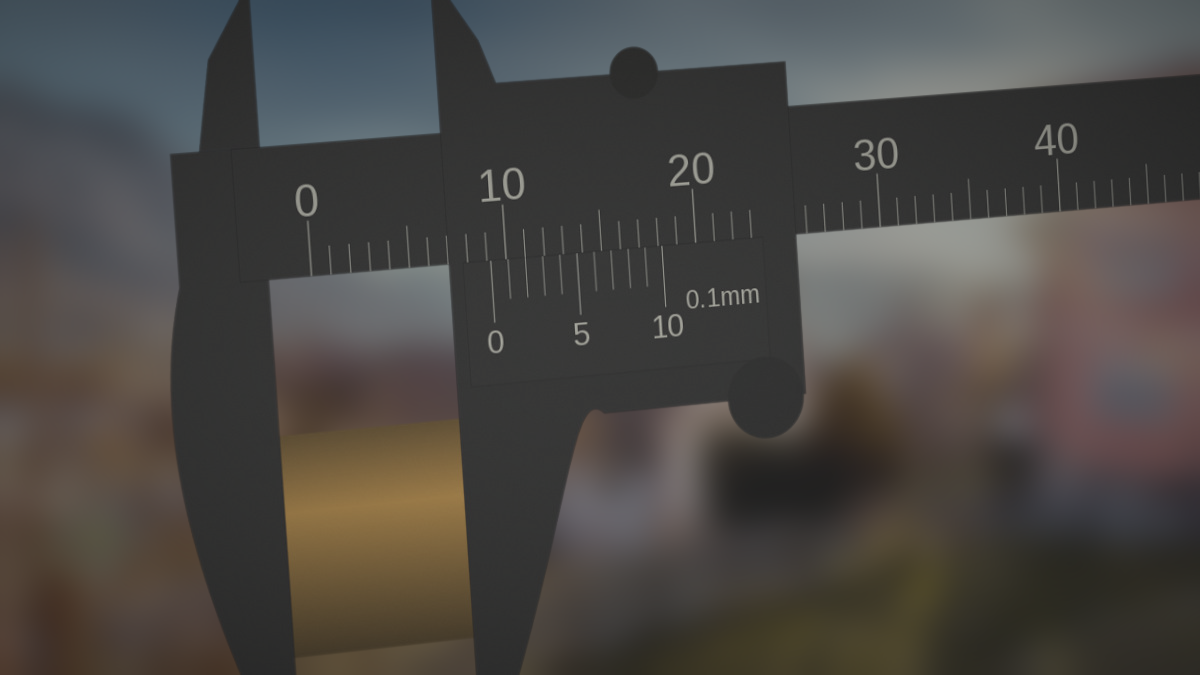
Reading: 9.2,mm
